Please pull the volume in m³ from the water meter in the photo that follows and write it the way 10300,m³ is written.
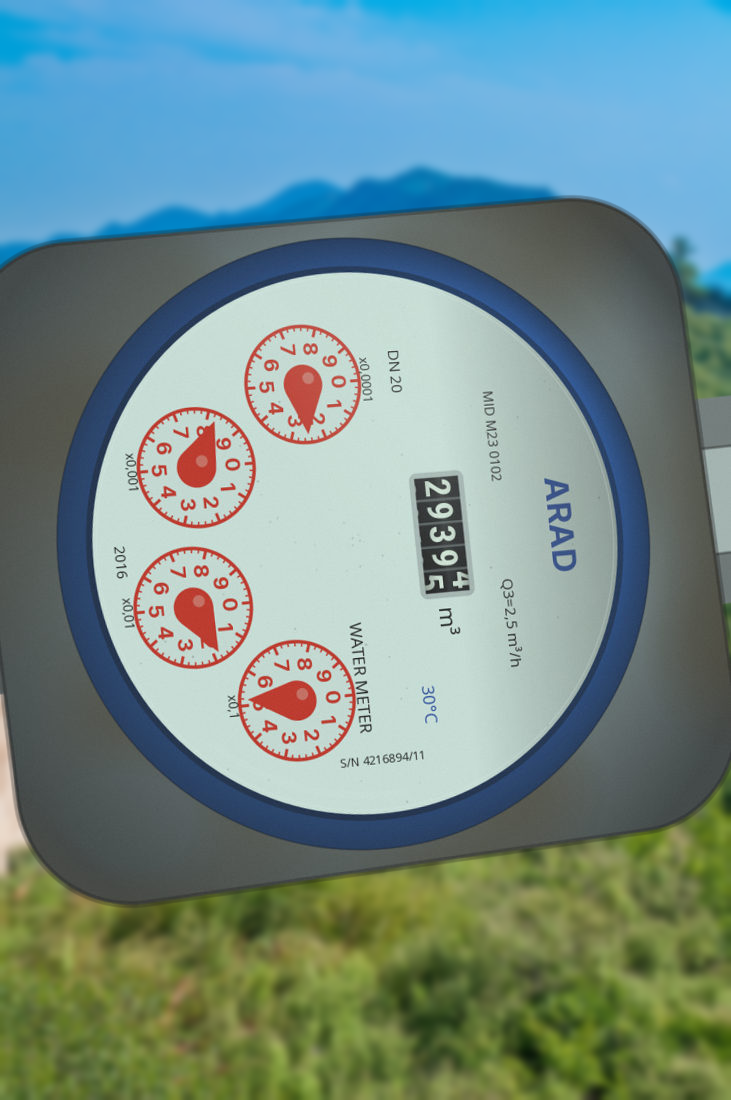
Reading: 29394.5182,m³
